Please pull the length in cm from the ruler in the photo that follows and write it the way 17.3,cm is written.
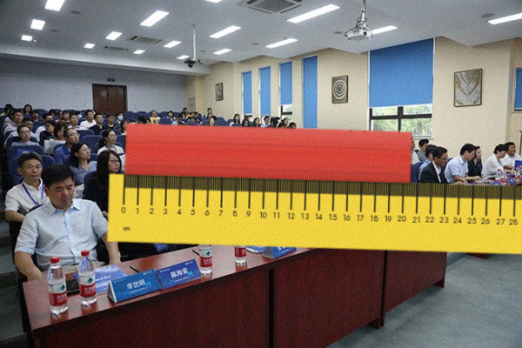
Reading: 20.5,cm
